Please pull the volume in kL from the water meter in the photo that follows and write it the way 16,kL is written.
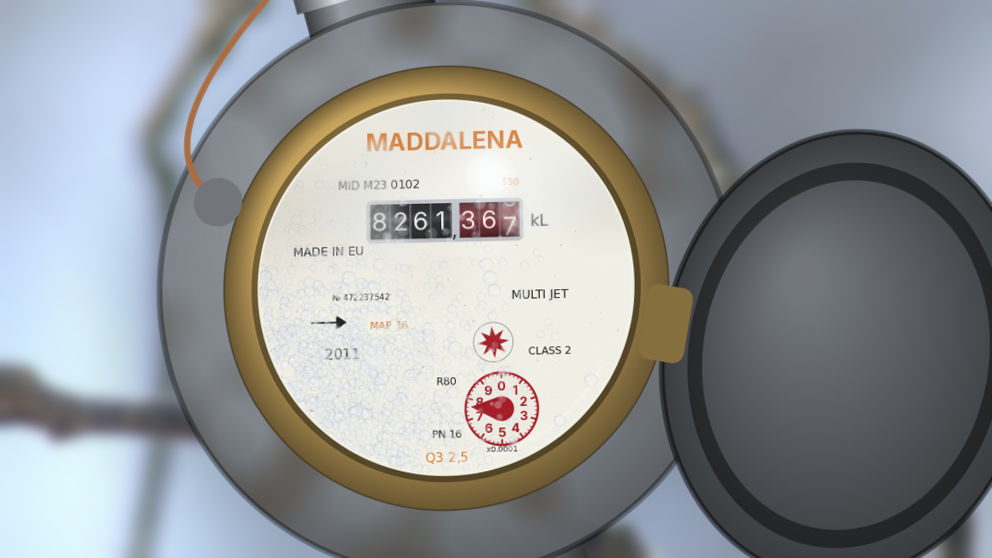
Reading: 8261.3667,kL
